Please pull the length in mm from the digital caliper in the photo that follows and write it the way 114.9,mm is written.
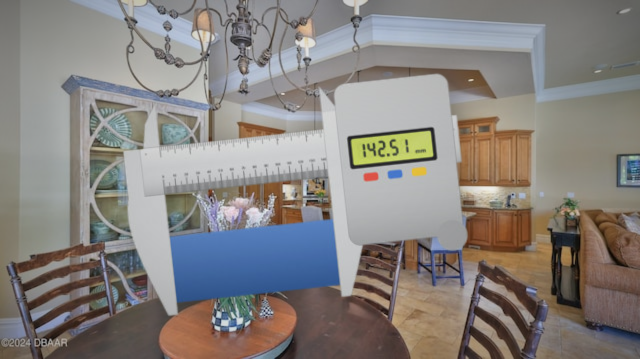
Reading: 142.51,mm
